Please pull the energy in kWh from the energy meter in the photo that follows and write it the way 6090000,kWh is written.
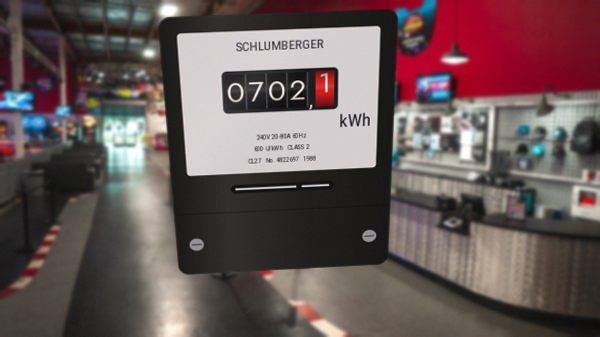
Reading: 702.1,kWh
